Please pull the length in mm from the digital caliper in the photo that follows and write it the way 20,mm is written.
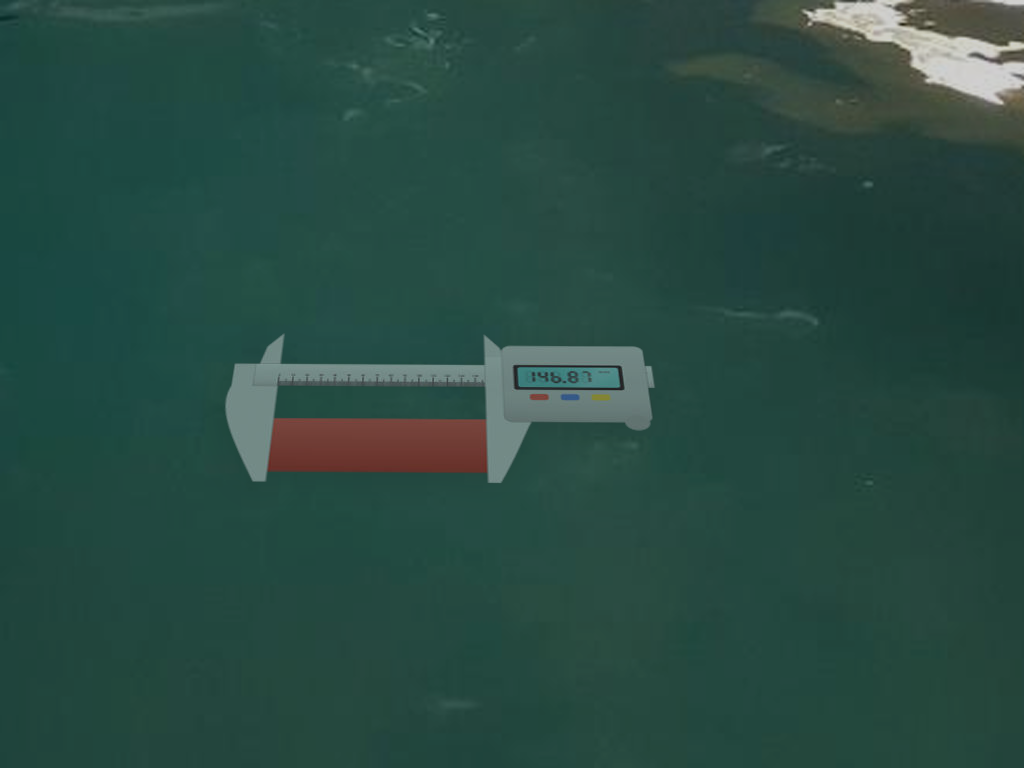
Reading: 146.87,mm
